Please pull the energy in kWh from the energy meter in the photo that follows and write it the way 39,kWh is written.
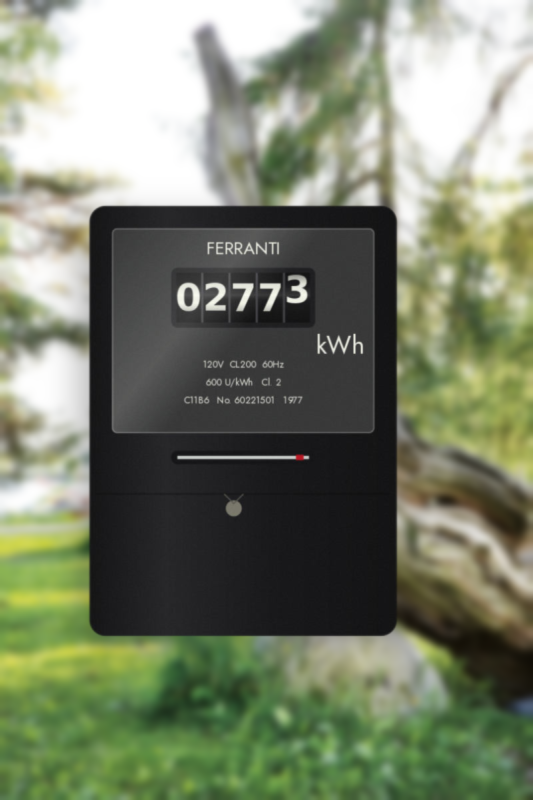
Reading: 2773,kWh
